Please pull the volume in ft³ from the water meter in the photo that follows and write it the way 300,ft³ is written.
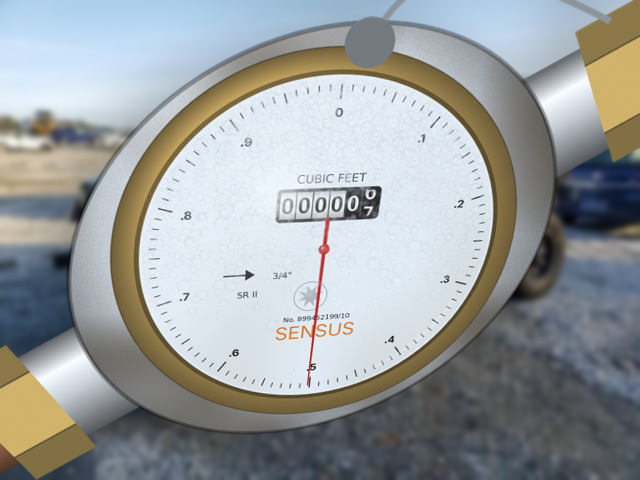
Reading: 6.50,ft³
